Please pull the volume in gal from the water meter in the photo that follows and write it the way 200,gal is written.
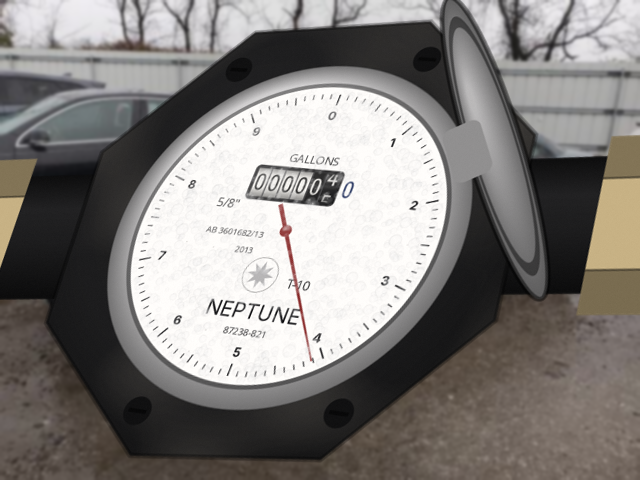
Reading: 44.1,gal
